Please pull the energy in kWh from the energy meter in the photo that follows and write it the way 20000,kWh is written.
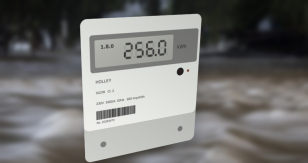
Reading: 256.0,kWh
